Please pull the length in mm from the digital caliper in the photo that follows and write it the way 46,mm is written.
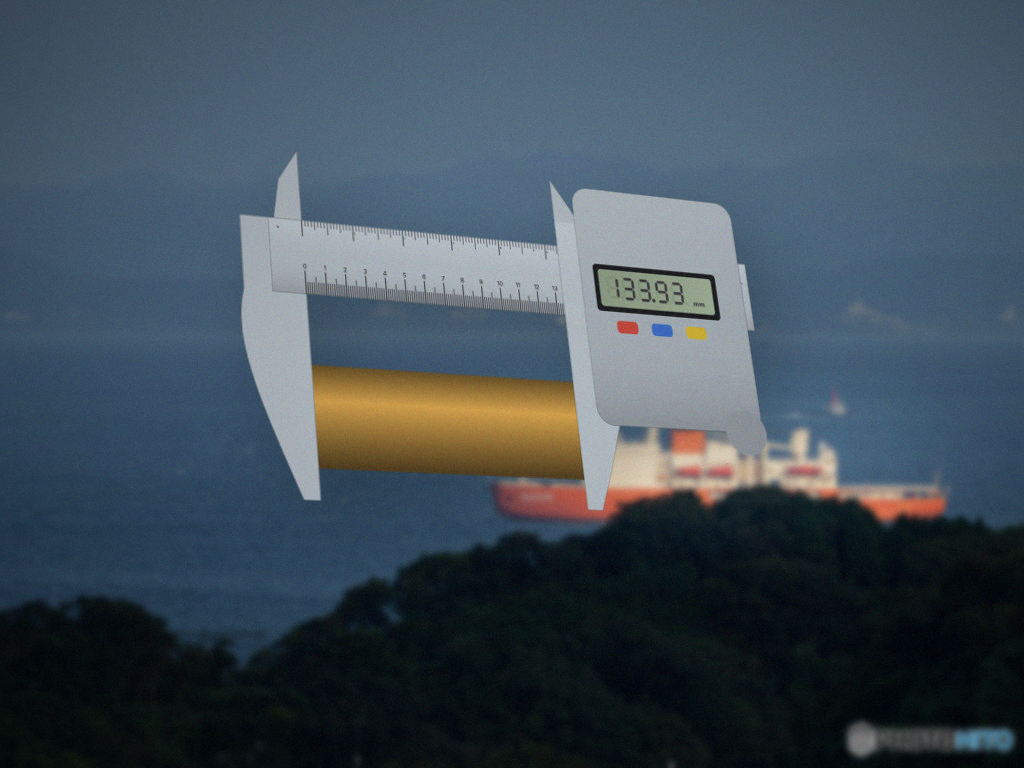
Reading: 133.93,mm
